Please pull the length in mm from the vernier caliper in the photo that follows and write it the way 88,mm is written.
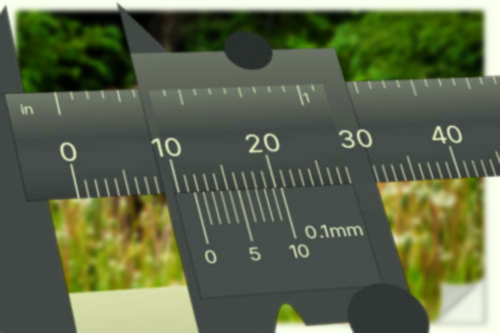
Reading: 11.6,mm
